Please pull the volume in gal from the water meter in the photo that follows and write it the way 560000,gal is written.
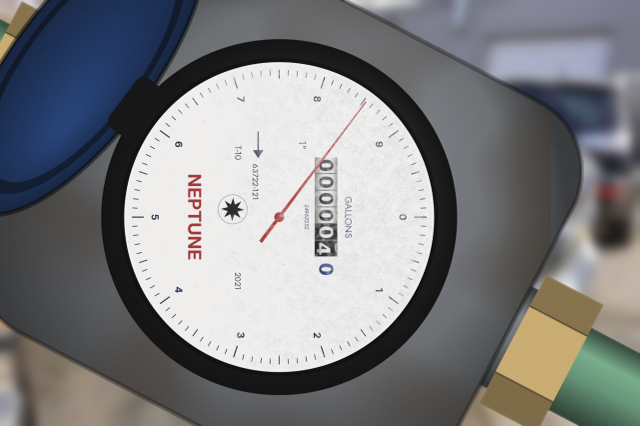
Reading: 38.5,gal
